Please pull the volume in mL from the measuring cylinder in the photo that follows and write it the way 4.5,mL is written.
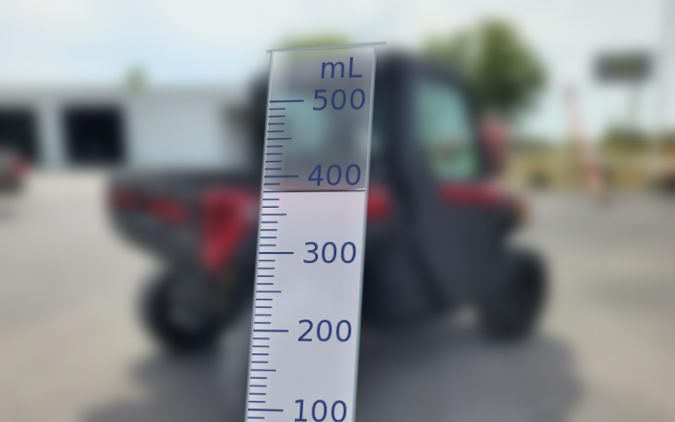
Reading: 380,mL
